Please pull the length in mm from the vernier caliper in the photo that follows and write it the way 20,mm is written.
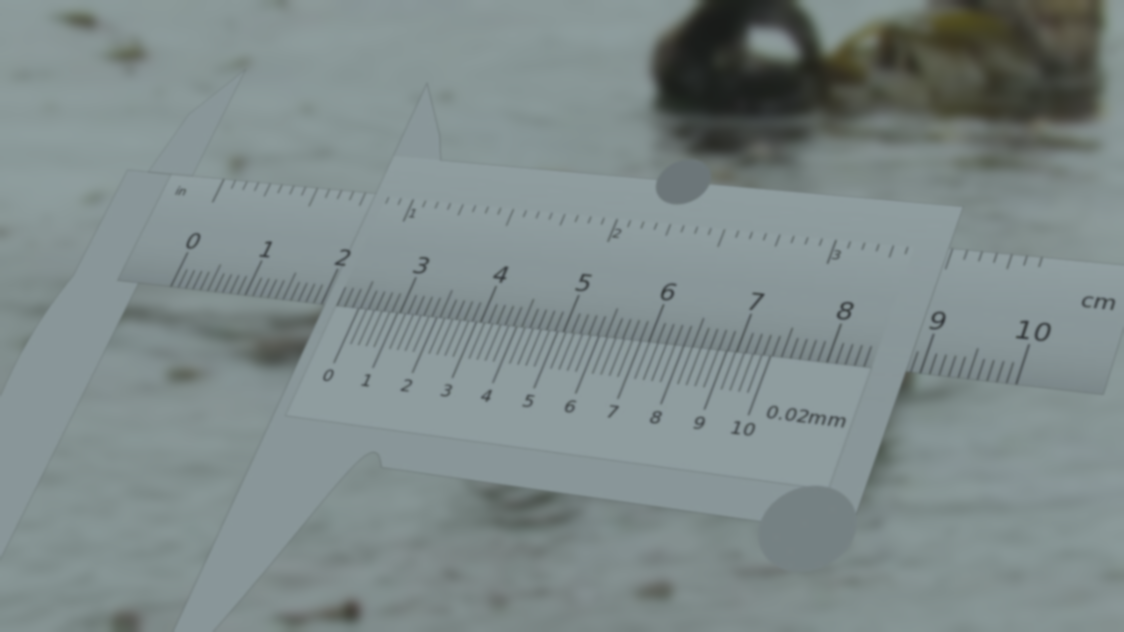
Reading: 24.8,mm
